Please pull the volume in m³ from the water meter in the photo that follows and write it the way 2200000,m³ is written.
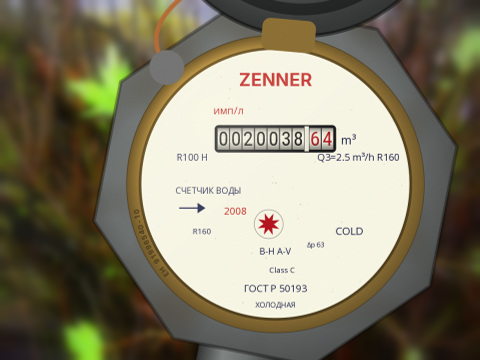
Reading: 20038.64,m³
